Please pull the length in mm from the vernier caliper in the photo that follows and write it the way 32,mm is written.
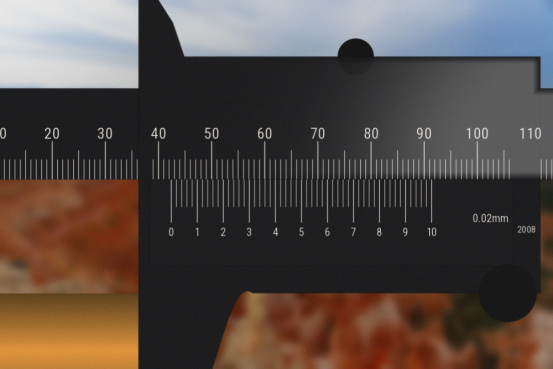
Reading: 42.4,mm
